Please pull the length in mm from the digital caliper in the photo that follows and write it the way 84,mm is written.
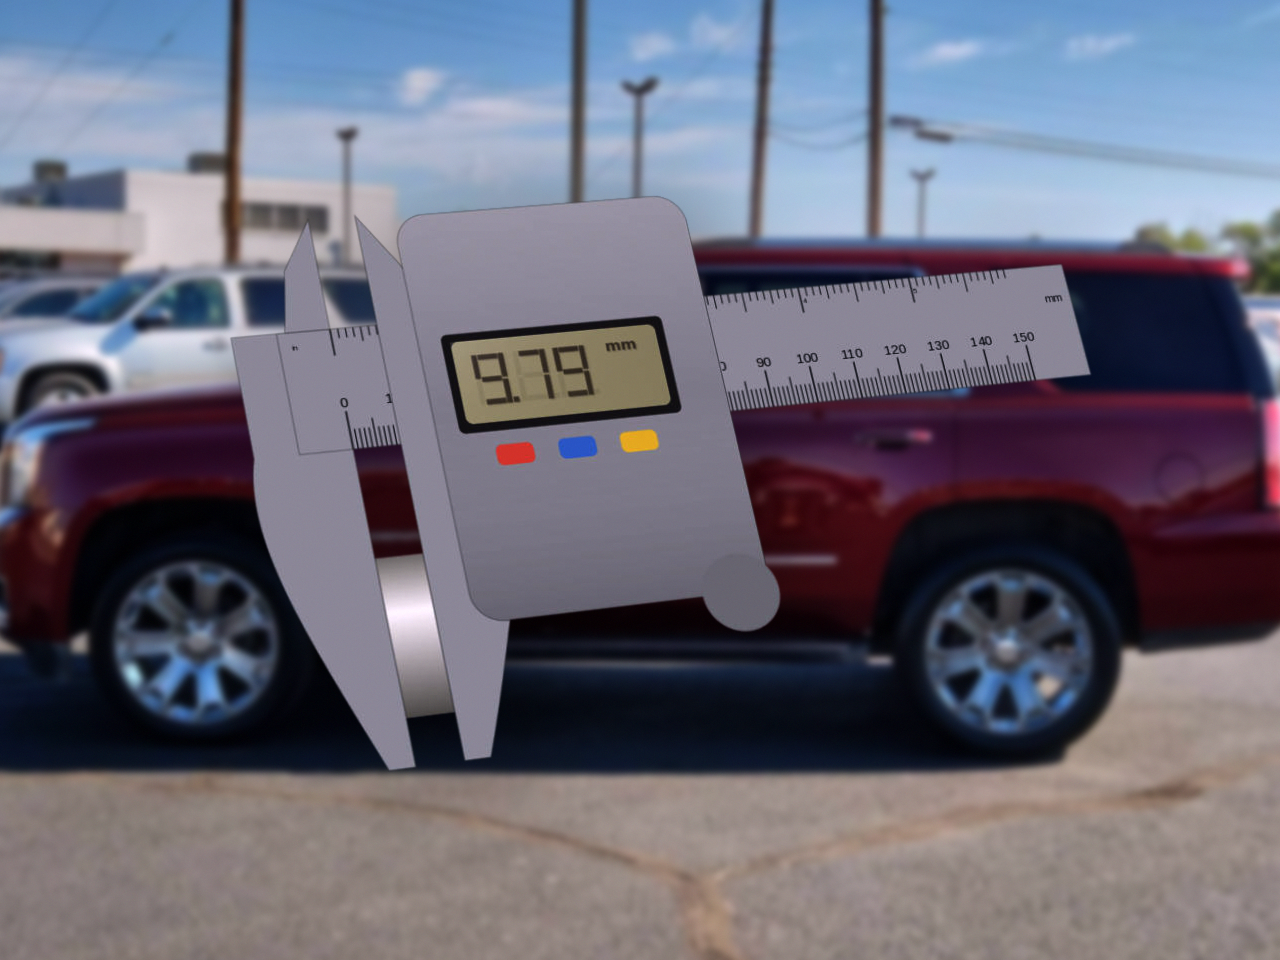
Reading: 9.79,mm
